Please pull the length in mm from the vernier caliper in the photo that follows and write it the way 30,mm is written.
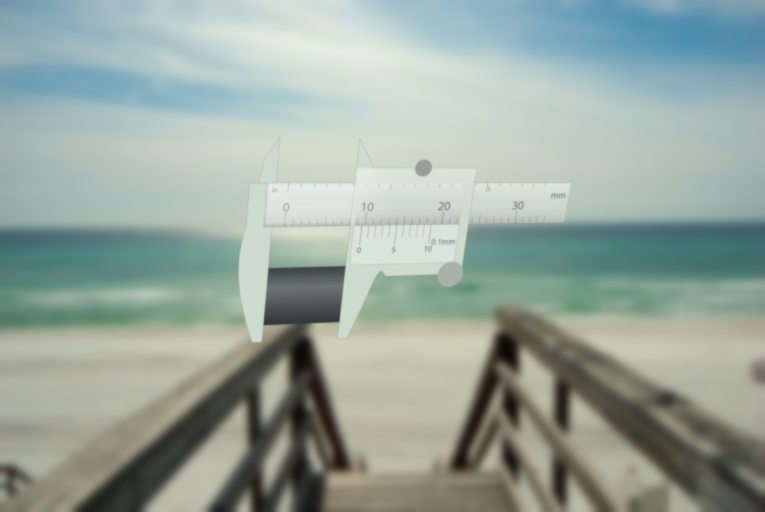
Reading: 9.6,mm
